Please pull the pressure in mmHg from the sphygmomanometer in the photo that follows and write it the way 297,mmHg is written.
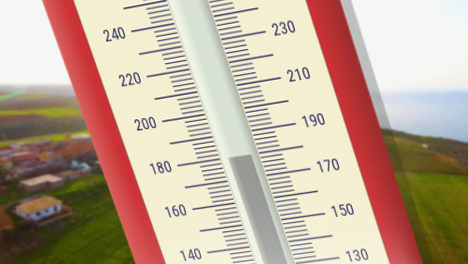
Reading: 180,mmHg
